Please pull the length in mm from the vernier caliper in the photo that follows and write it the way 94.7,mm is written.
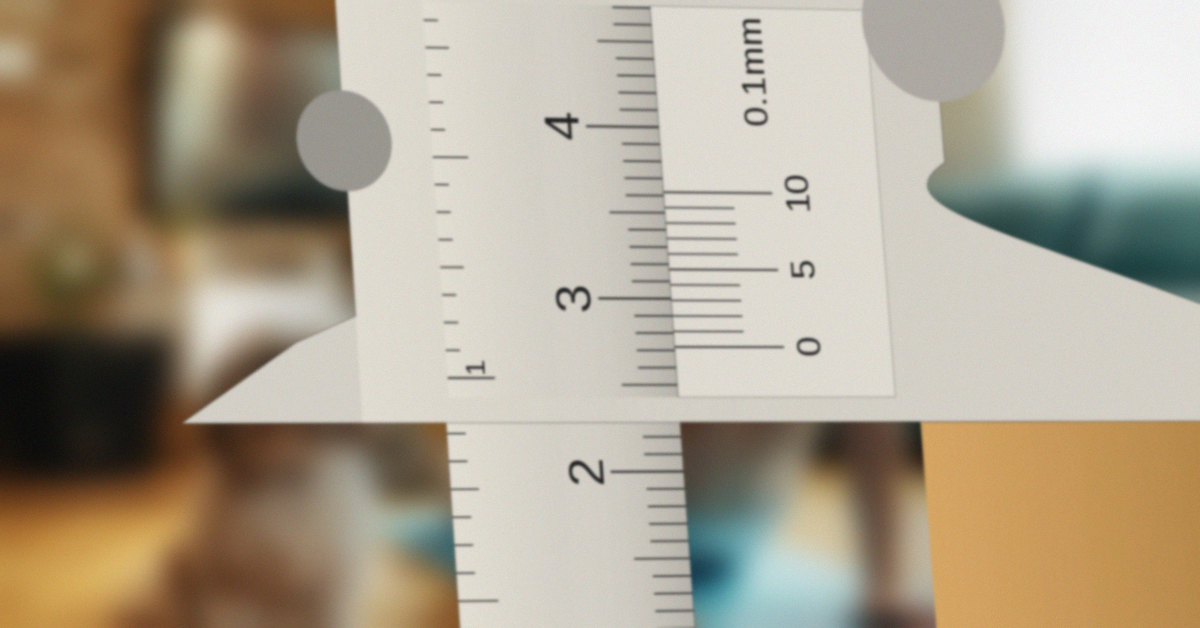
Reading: 27.2,mm
